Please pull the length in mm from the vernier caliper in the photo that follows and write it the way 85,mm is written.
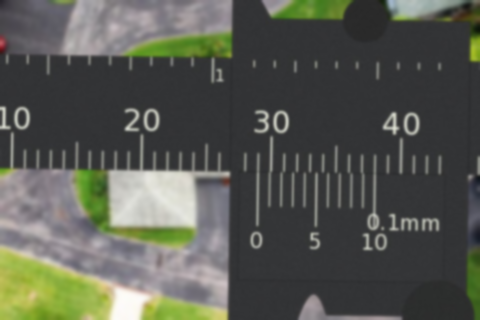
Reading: 29.0,mm
